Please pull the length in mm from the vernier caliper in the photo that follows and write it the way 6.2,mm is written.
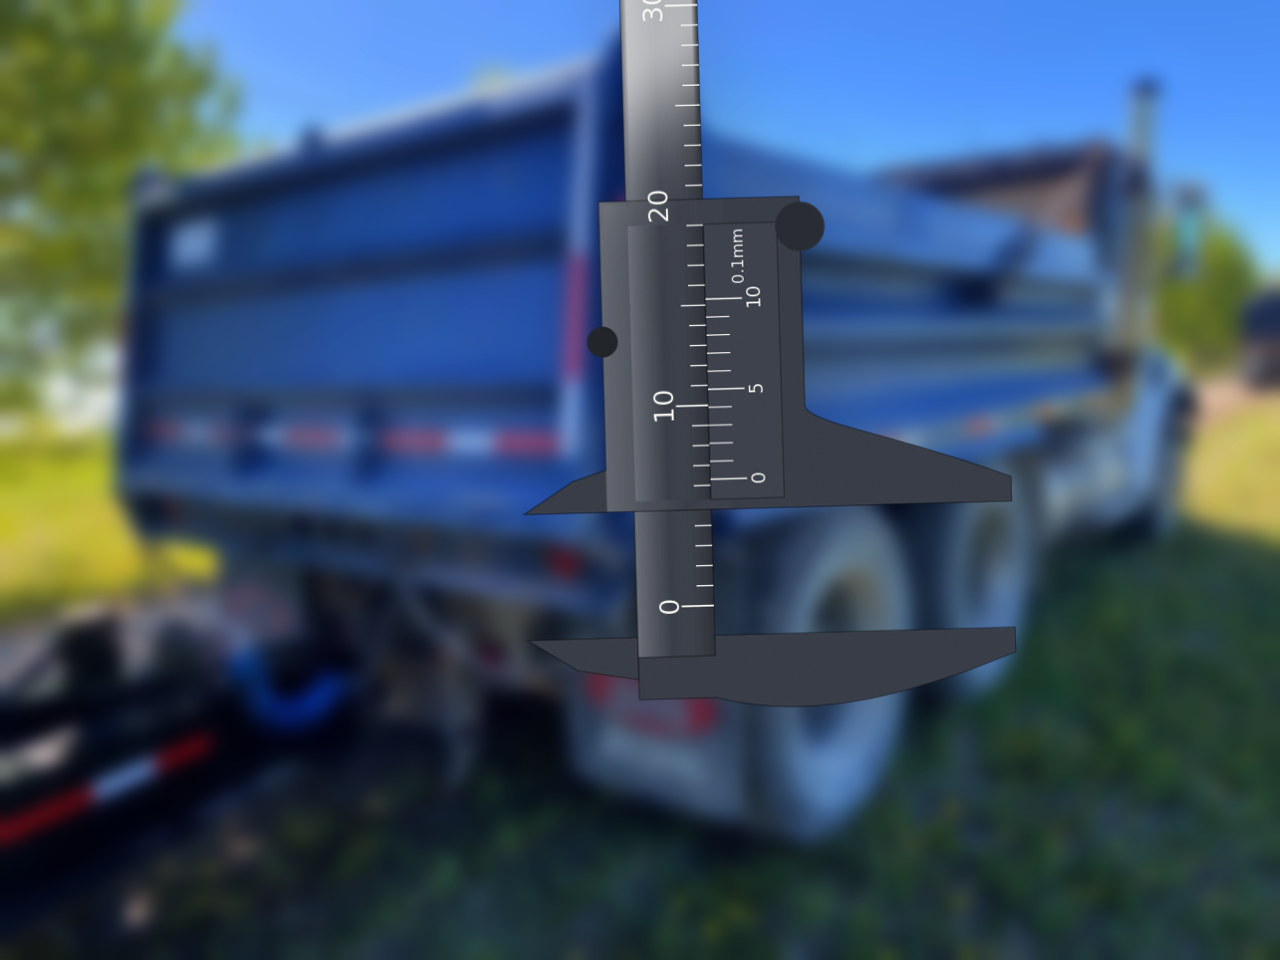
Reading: 6.3,mm
